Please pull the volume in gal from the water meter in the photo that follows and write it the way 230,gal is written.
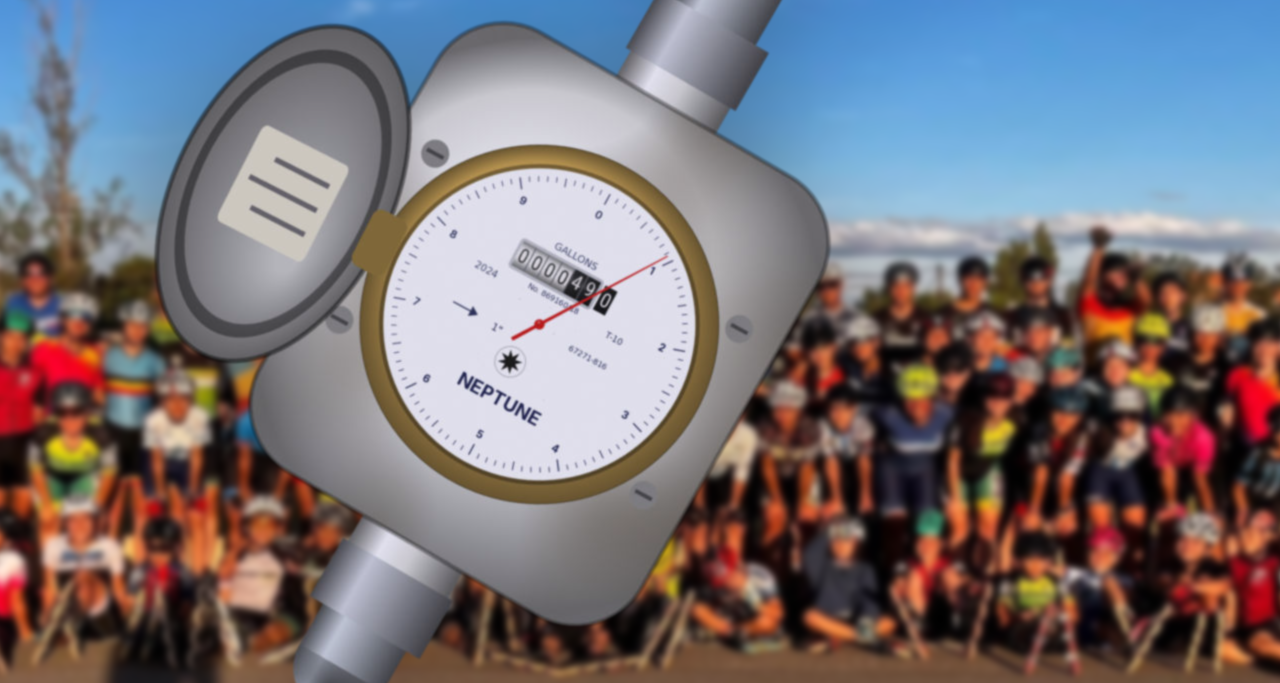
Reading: 490.9,gal
